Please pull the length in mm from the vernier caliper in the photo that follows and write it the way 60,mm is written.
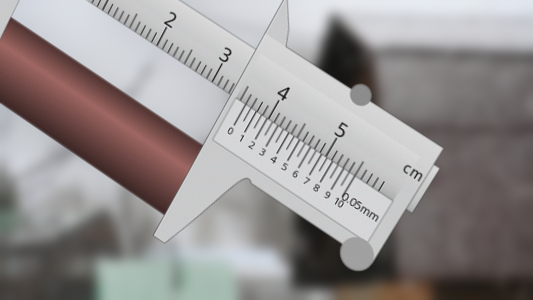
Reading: 36.0,mm
